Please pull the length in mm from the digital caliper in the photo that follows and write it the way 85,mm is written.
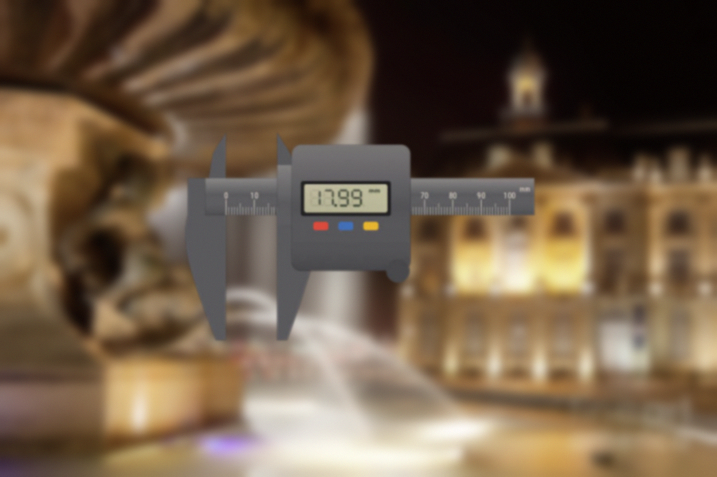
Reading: 17.99,mm
